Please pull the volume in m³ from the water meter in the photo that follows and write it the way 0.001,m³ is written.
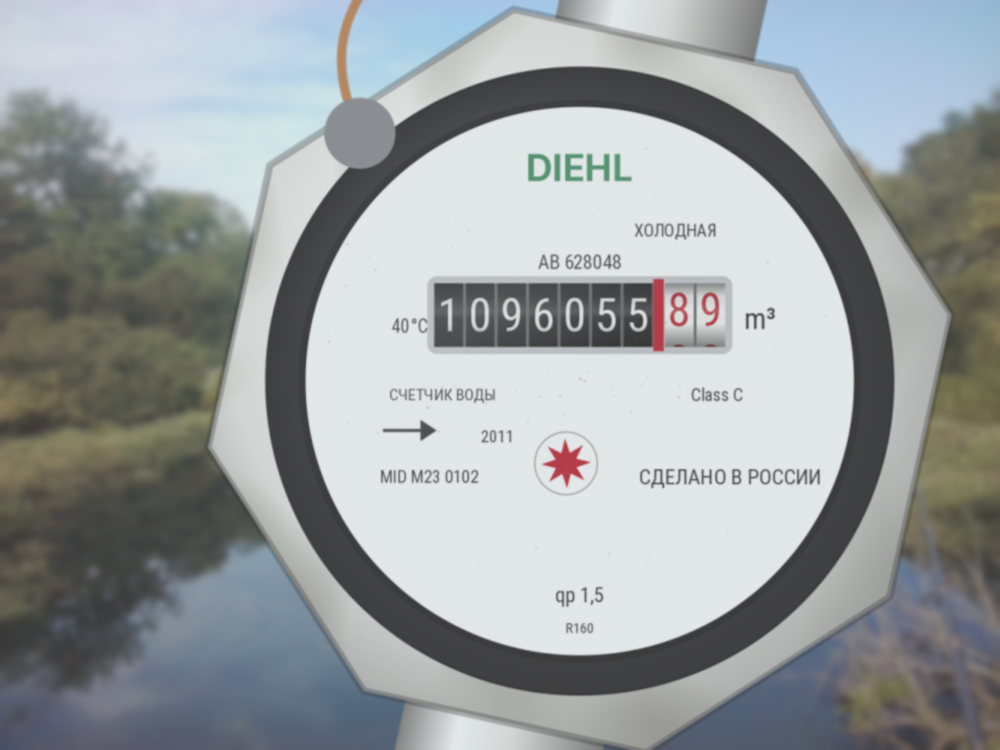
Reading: 1096055.89,m³
